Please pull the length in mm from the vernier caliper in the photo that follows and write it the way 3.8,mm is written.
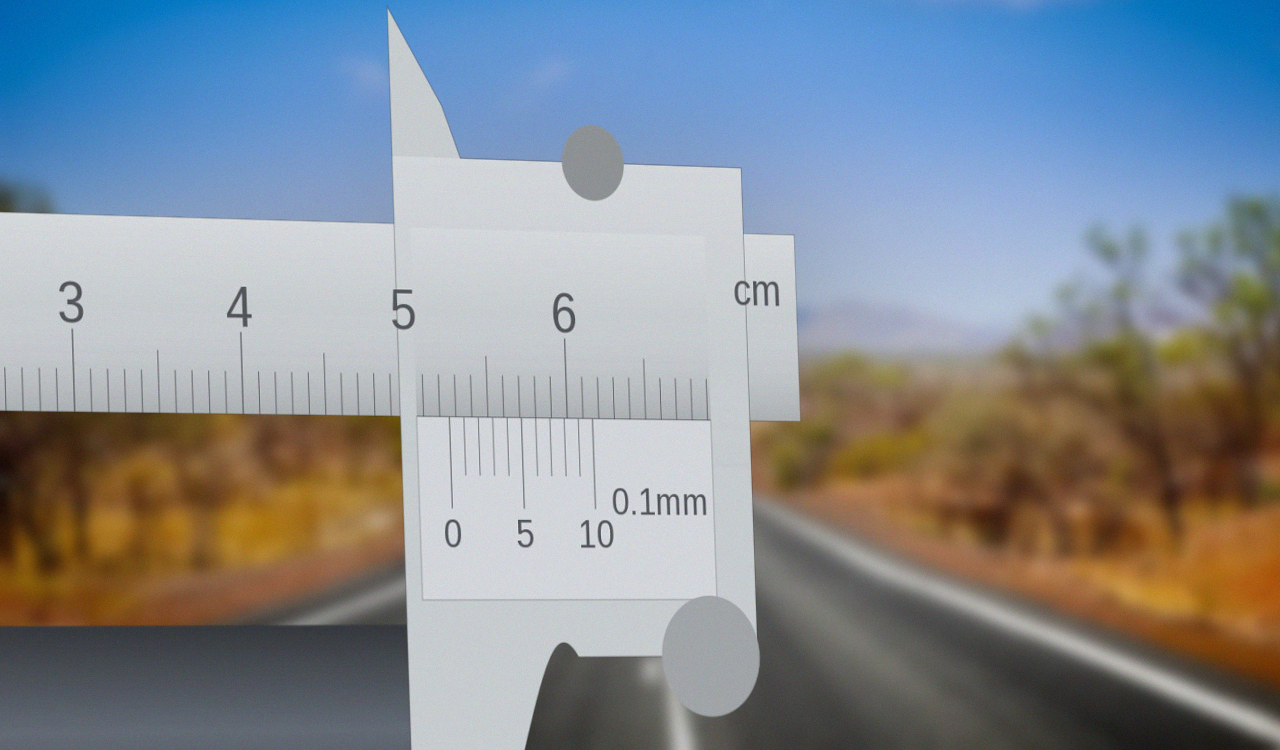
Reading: 52.6,mm
